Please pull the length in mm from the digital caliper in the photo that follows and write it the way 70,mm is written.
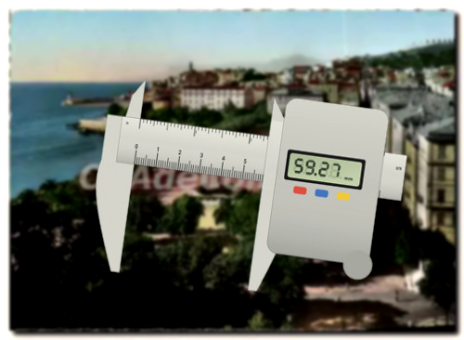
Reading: 59.27,mm
